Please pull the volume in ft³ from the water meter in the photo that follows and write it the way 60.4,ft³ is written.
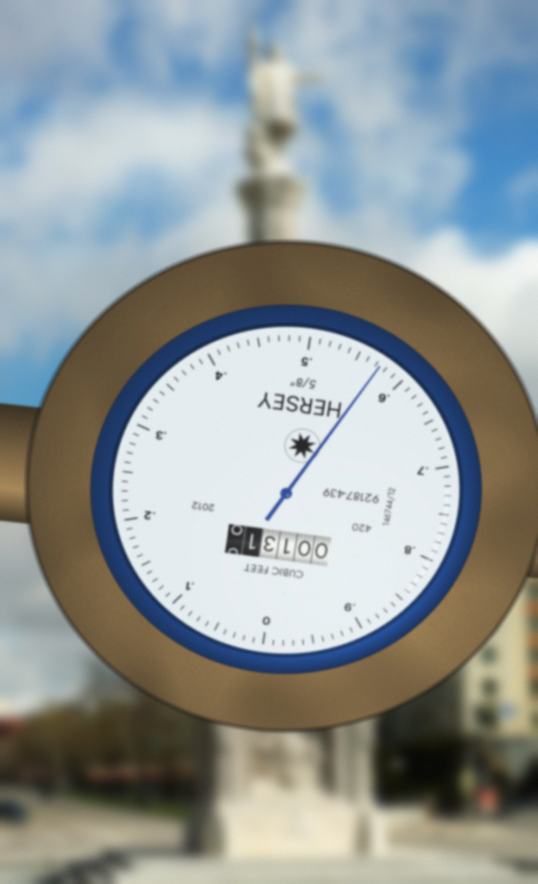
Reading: 1318.57,ft³
